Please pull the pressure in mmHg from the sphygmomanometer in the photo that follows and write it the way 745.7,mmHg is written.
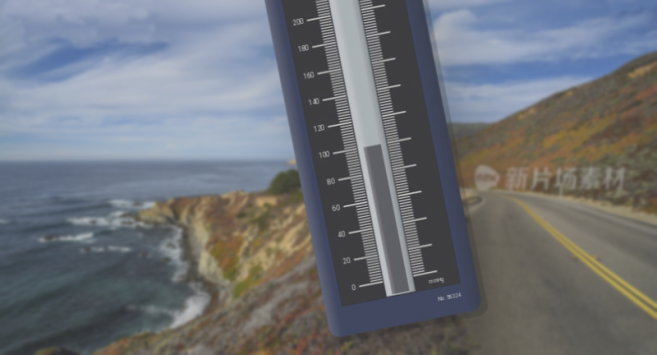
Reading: 100,mmHg
